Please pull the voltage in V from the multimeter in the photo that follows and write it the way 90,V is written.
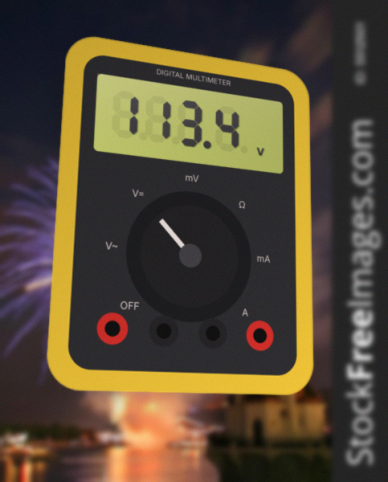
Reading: 113.4,V
